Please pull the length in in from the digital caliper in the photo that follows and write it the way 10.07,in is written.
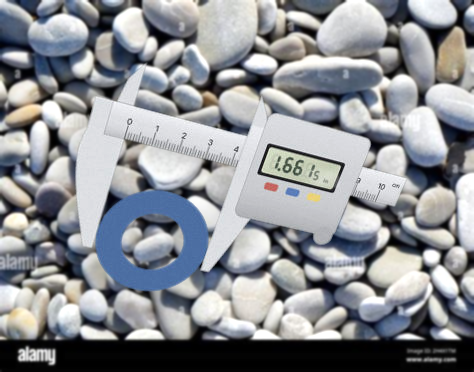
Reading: 1.6615,in
